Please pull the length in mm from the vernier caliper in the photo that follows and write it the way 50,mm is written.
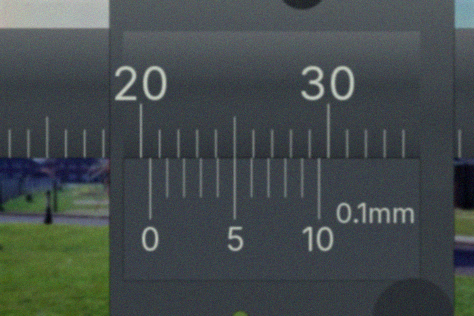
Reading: 20.5,mm
